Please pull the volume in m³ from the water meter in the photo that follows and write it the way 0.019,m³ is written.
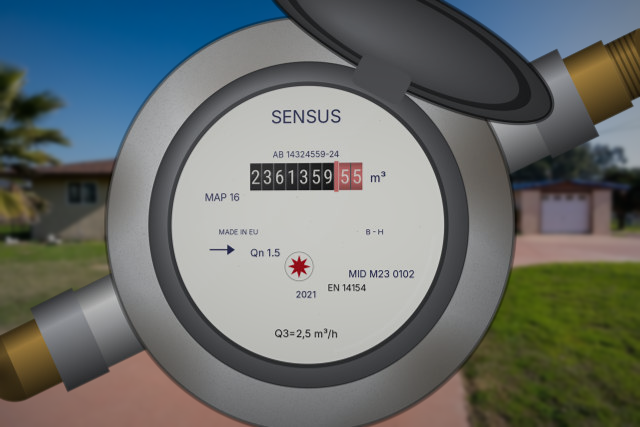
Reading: 2361359.55,m³
